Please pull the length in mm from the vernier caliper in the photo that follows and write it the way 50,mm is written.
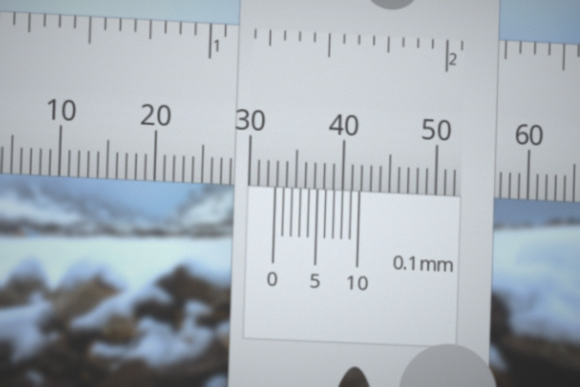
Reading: 32.8,mm
